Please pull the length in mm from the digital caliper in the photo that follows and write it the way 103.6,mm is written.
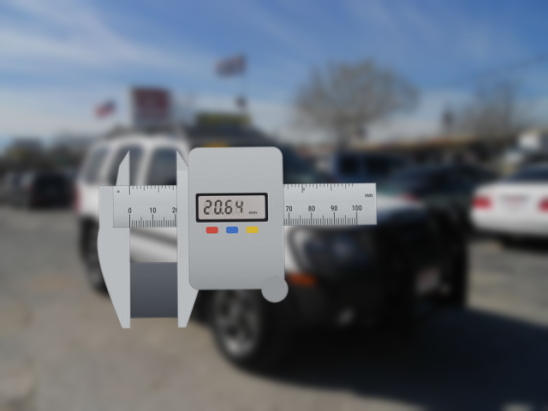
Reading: 20.64,mm
